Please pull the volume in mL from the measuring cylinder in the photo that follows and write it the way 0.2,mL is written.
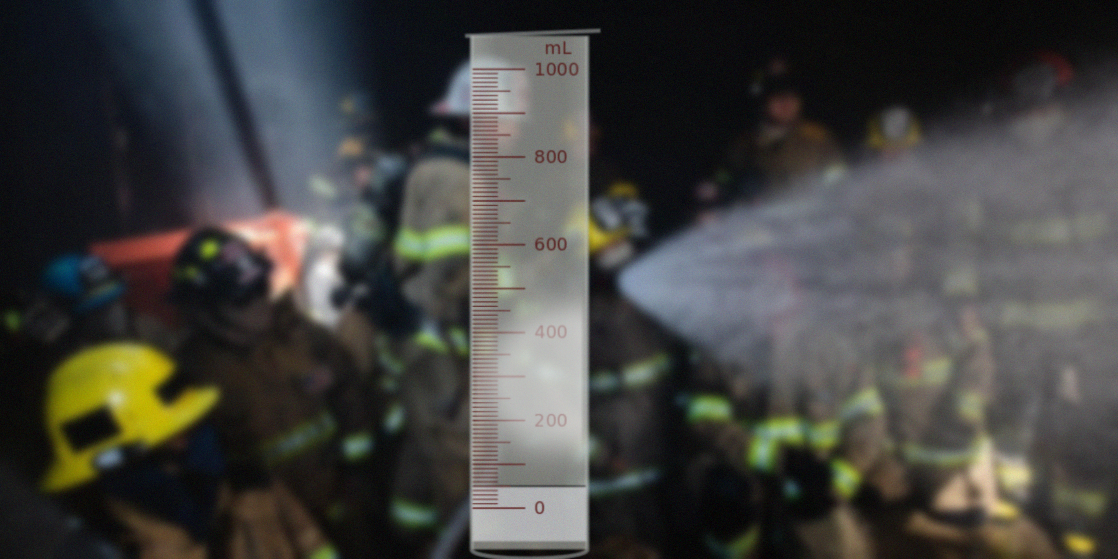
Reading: 50,mL
